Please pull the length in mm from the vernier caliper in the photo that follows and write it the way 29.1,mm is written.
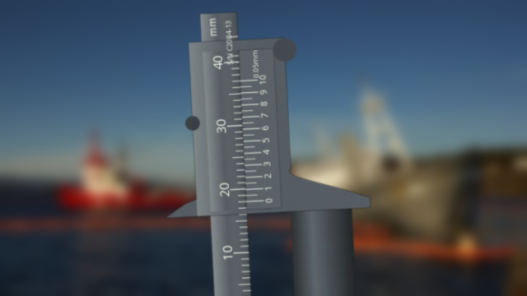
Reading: 18.0,mm
